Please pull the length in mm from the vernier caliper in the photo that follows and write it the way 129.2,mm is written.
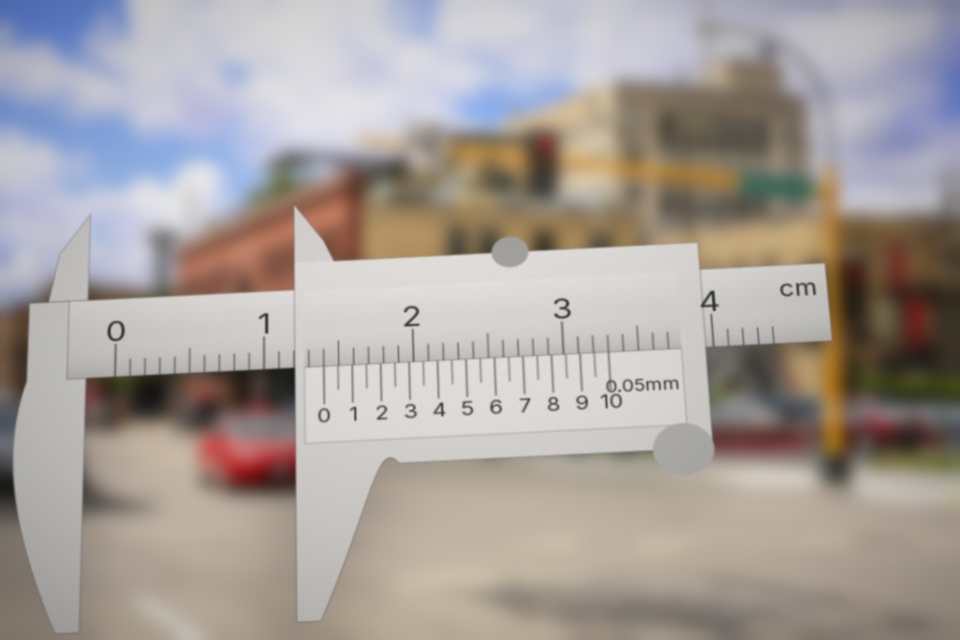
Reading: 14.0,mm
